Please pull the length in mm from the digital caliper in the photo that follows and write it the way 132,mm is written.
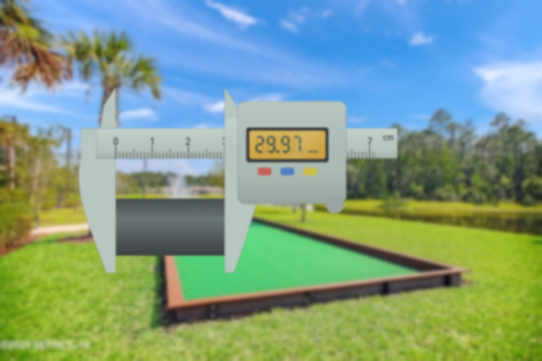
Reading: 29.97,mm
